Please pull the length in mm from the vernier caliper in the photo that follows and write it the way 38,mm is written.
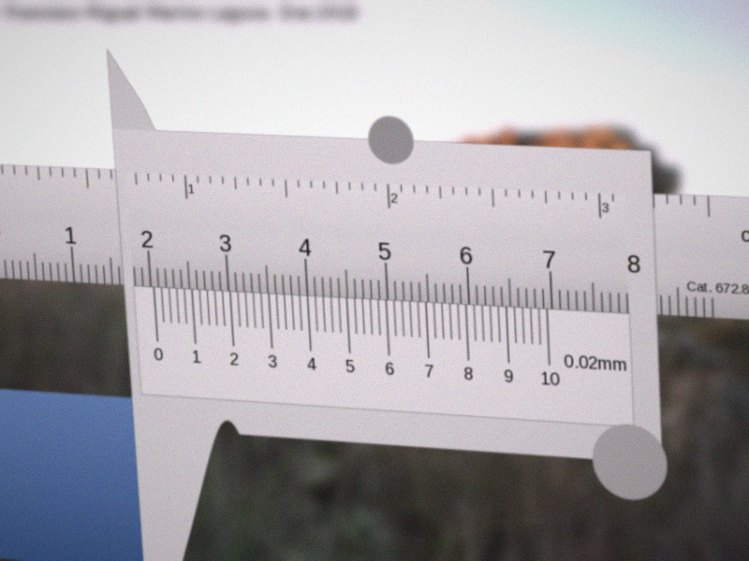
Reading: 20.4,mm
